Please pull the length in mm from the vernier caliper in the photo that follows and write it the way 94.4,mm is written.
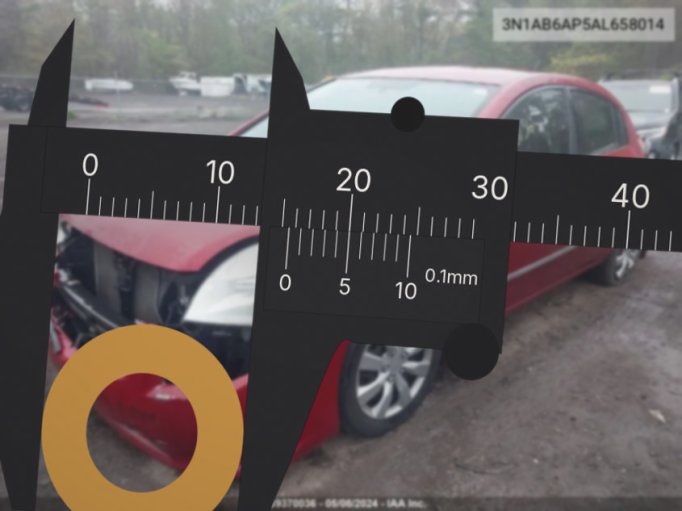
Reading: 15.5,mm
